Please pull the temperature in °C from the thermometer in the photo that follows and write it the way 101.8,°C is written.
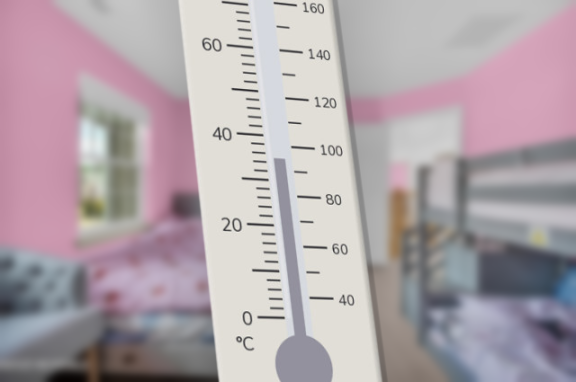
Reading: 35,°C
